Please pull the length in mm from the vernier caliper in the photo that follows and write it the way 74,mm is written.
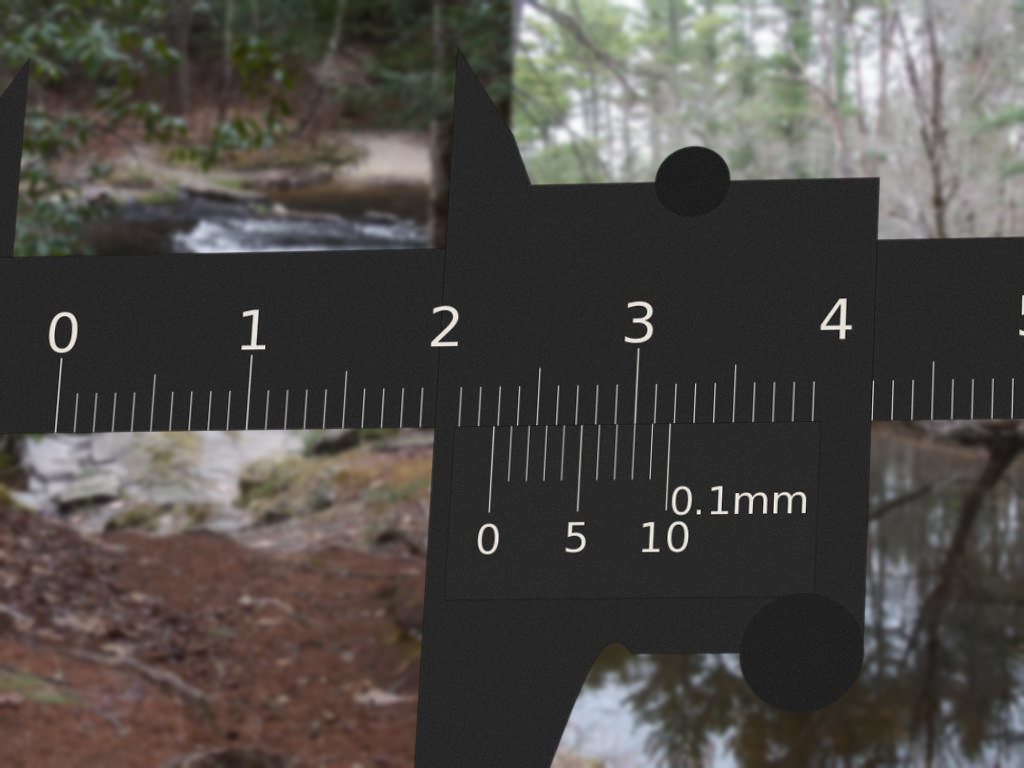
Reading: 22.8,mm
